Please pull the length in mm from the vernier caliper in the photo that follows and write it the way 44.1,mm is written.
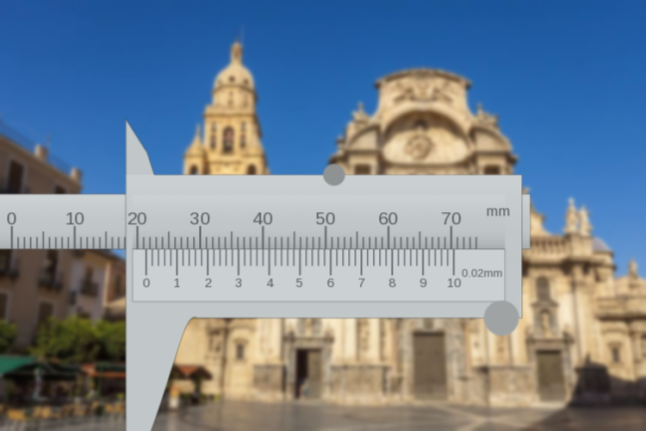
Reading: 21.4,mm
